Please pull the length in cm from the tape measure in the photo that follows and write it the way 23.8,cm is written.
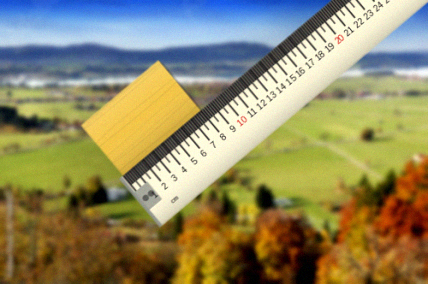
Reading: 8,cm
